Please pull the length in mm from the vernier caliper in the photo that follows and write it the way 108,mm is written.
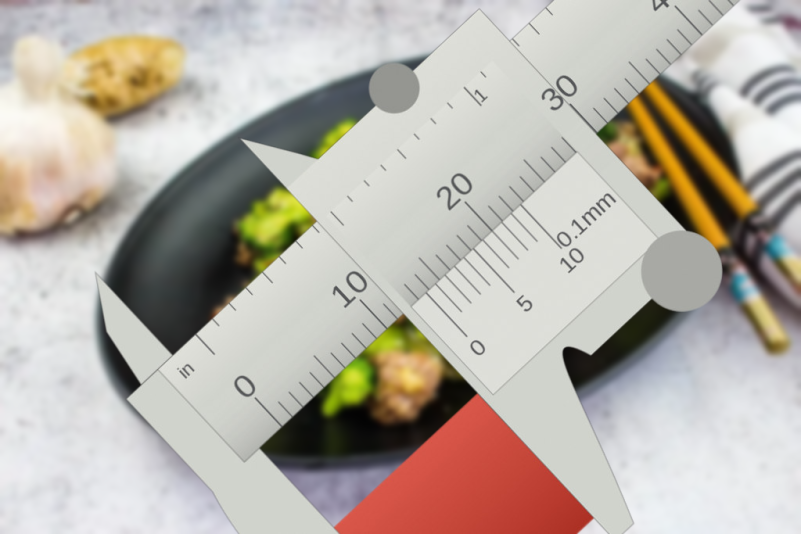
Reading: 13.7,mm
